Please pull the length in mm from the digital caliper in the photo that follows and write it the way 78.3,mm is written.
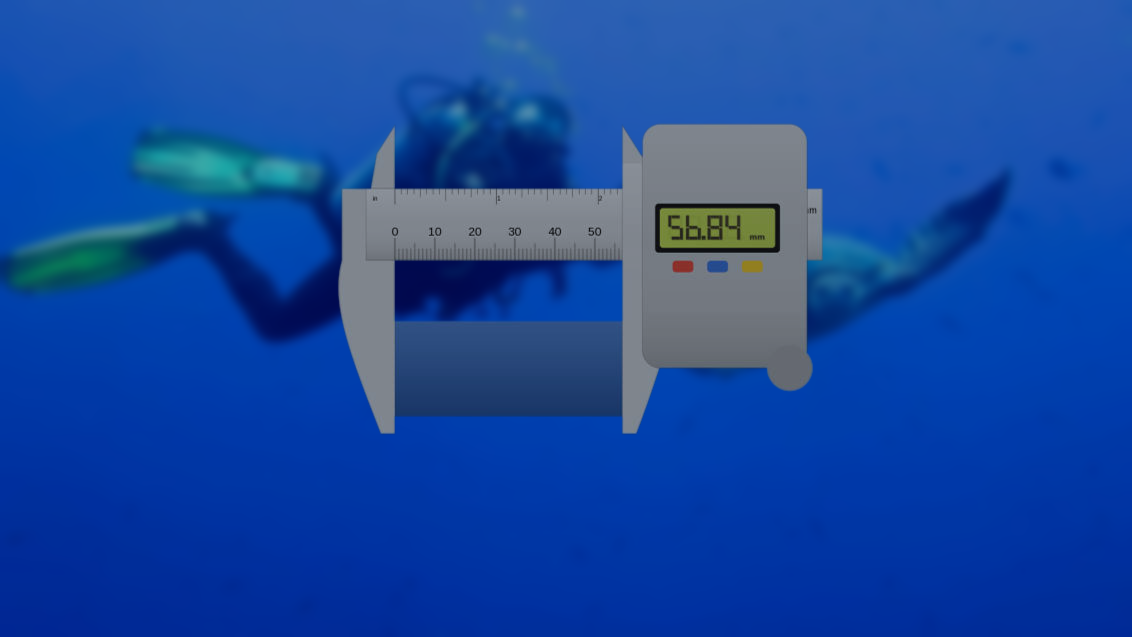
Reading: 56.84,mm
